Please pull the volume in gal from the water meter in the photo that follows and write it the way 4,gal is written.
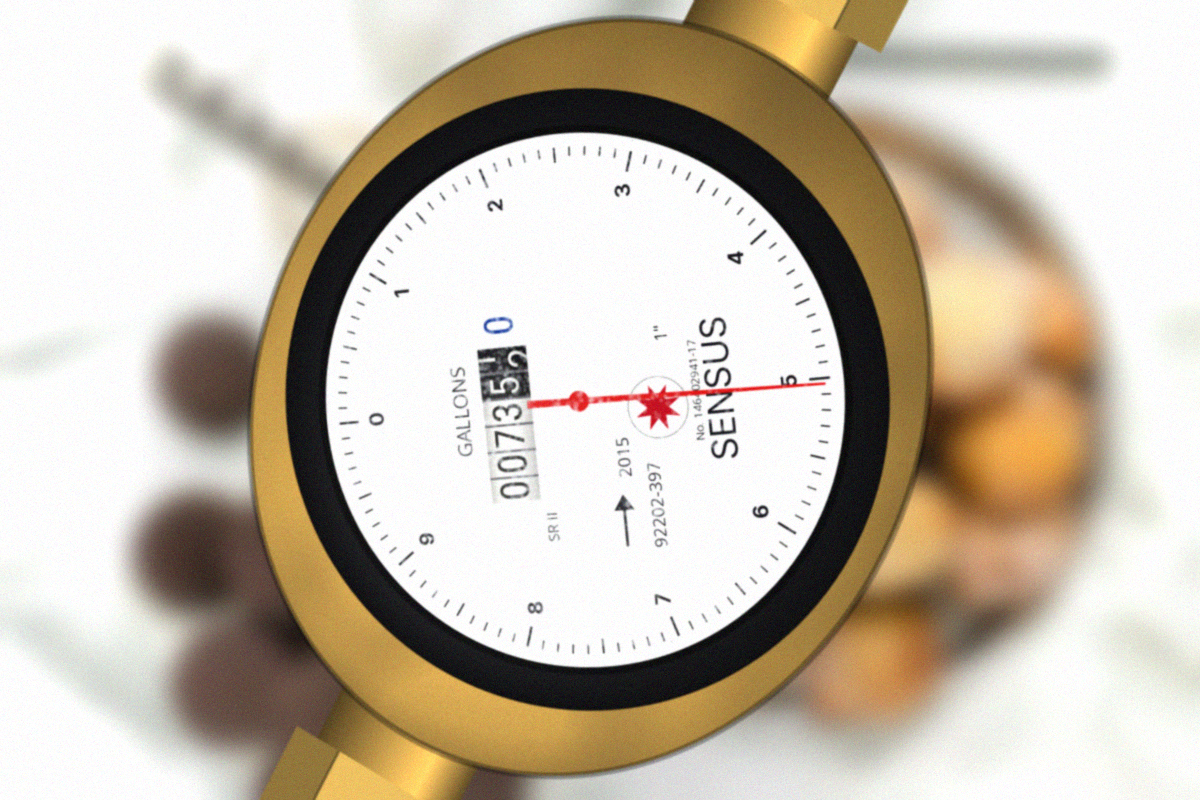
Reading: 73515.0,gal
